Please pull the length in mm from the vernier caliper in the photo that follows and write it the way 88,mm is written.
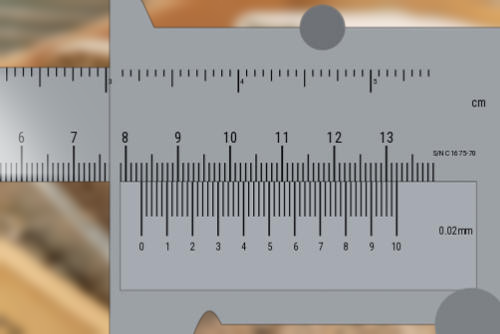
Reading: 83.0,mm
